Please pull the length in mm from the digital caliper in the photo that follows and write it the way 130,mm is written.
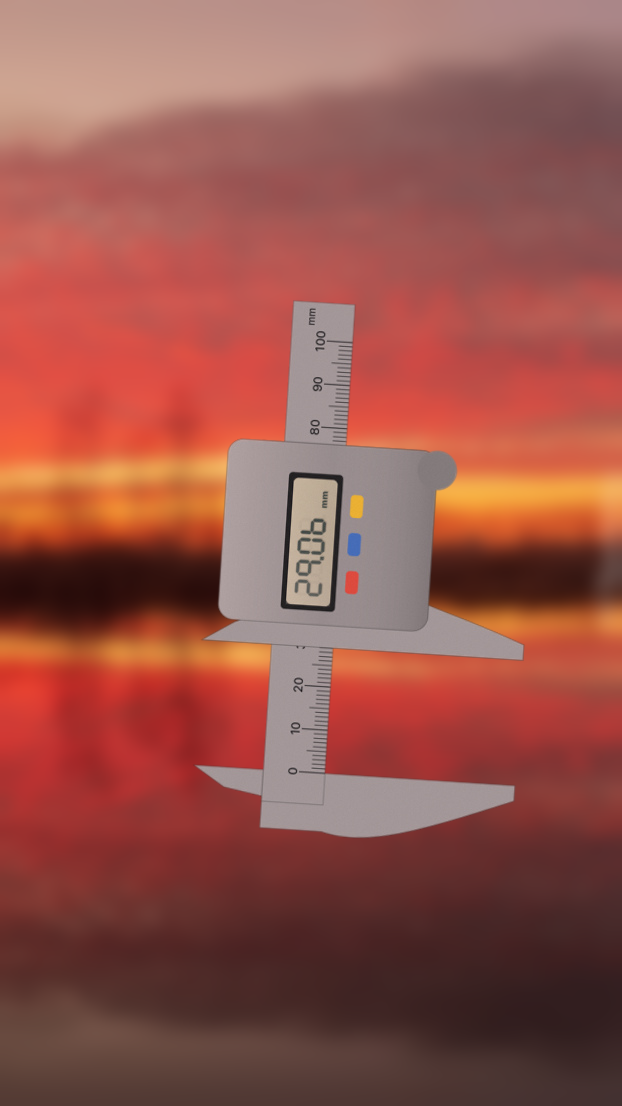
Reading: 29.06,mm
